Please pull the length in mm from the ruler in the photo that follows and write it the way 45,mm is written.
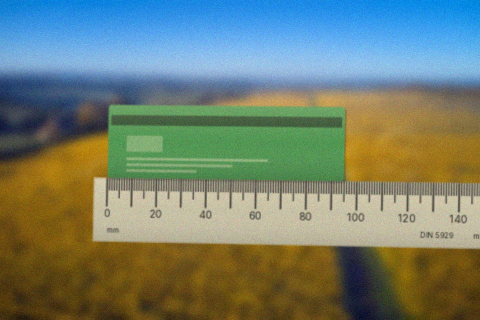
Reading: 95,mm
